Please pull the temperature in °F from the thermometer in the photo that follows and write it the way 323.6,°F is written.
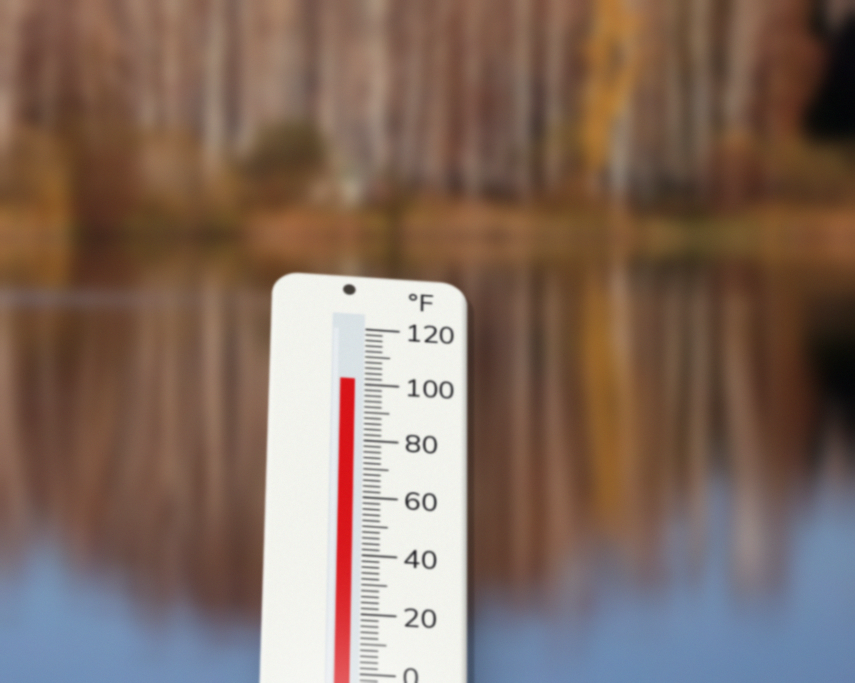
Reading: 102,°F
